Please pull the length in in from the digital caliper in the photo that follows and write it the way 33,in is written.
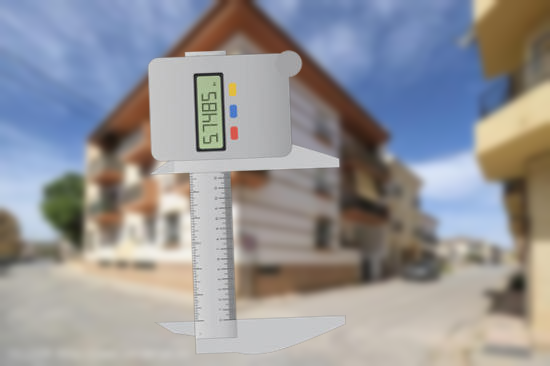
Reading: 5.7485,in
